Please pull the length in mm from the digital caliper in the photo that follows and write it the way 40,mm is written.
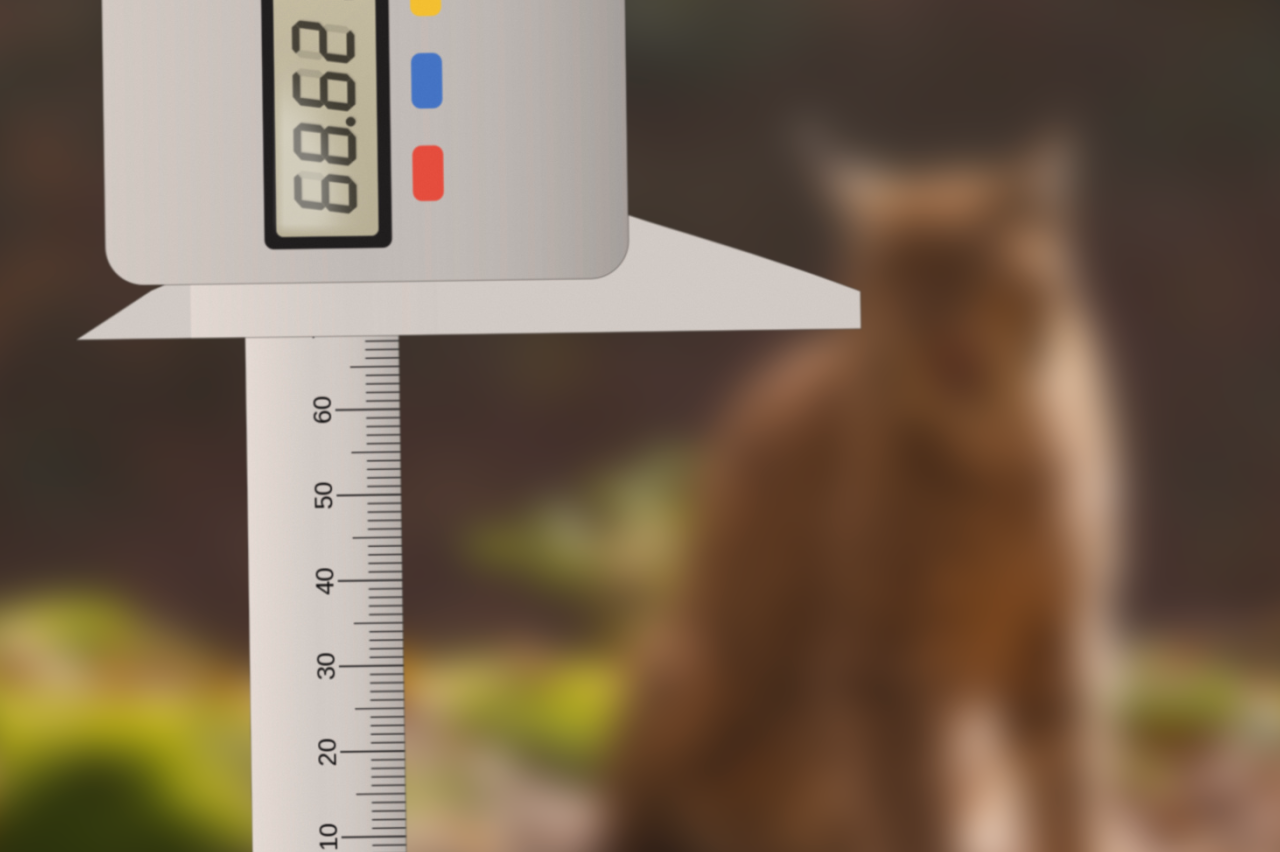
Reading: 68.62,mm
